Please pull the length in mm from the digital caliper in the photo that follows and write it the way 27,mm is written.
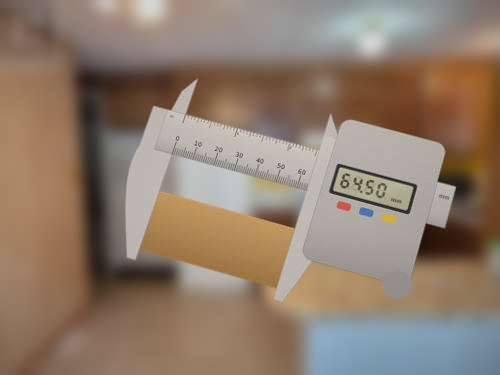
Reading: 64.50,mm
